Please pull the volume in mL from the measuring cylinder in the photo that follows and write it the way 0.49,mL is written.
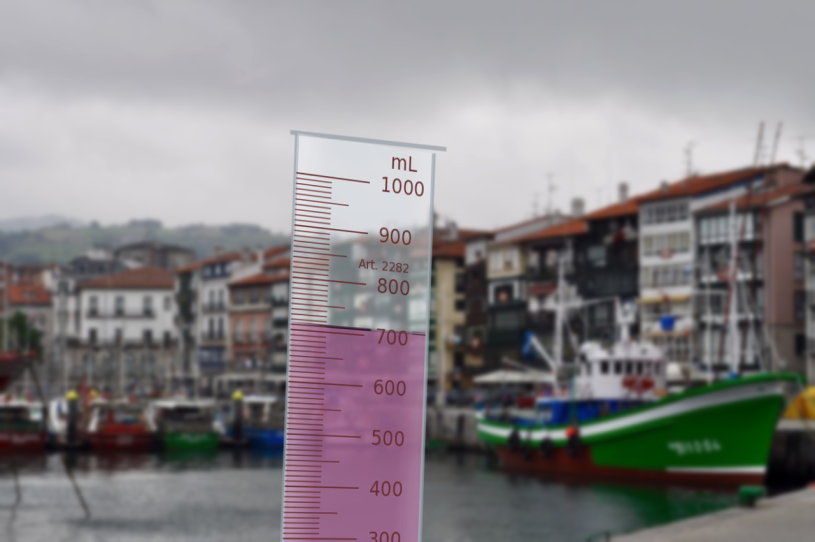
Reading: 710,mL
